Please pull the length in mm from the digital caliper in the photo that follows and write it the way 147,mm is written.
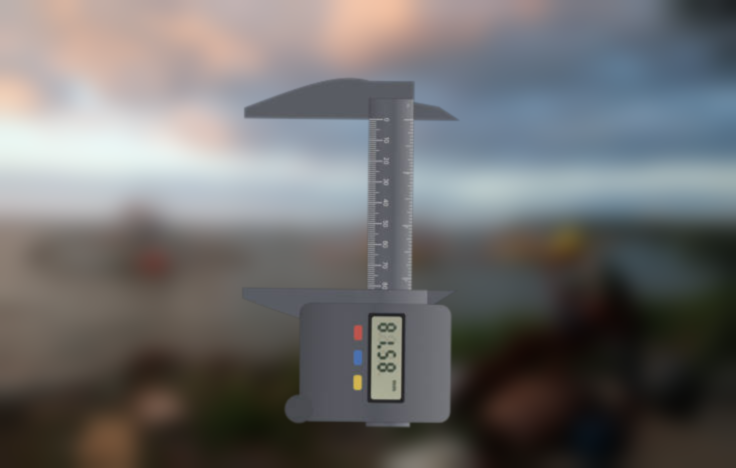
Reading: 81.58,mm
